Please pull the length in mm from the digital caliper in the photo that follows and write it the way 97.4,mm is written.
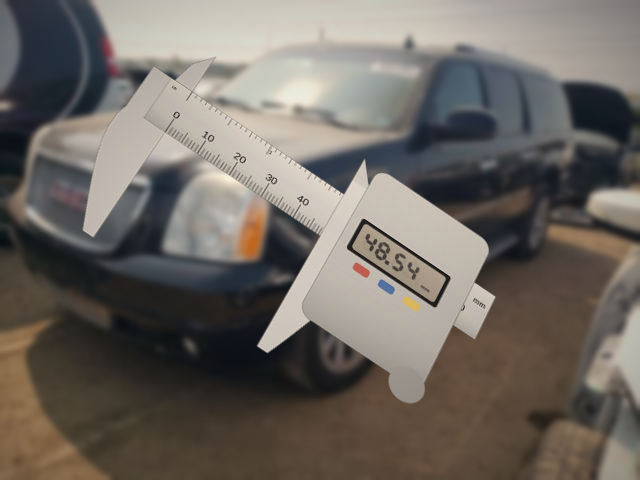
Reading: 48.54,mm
